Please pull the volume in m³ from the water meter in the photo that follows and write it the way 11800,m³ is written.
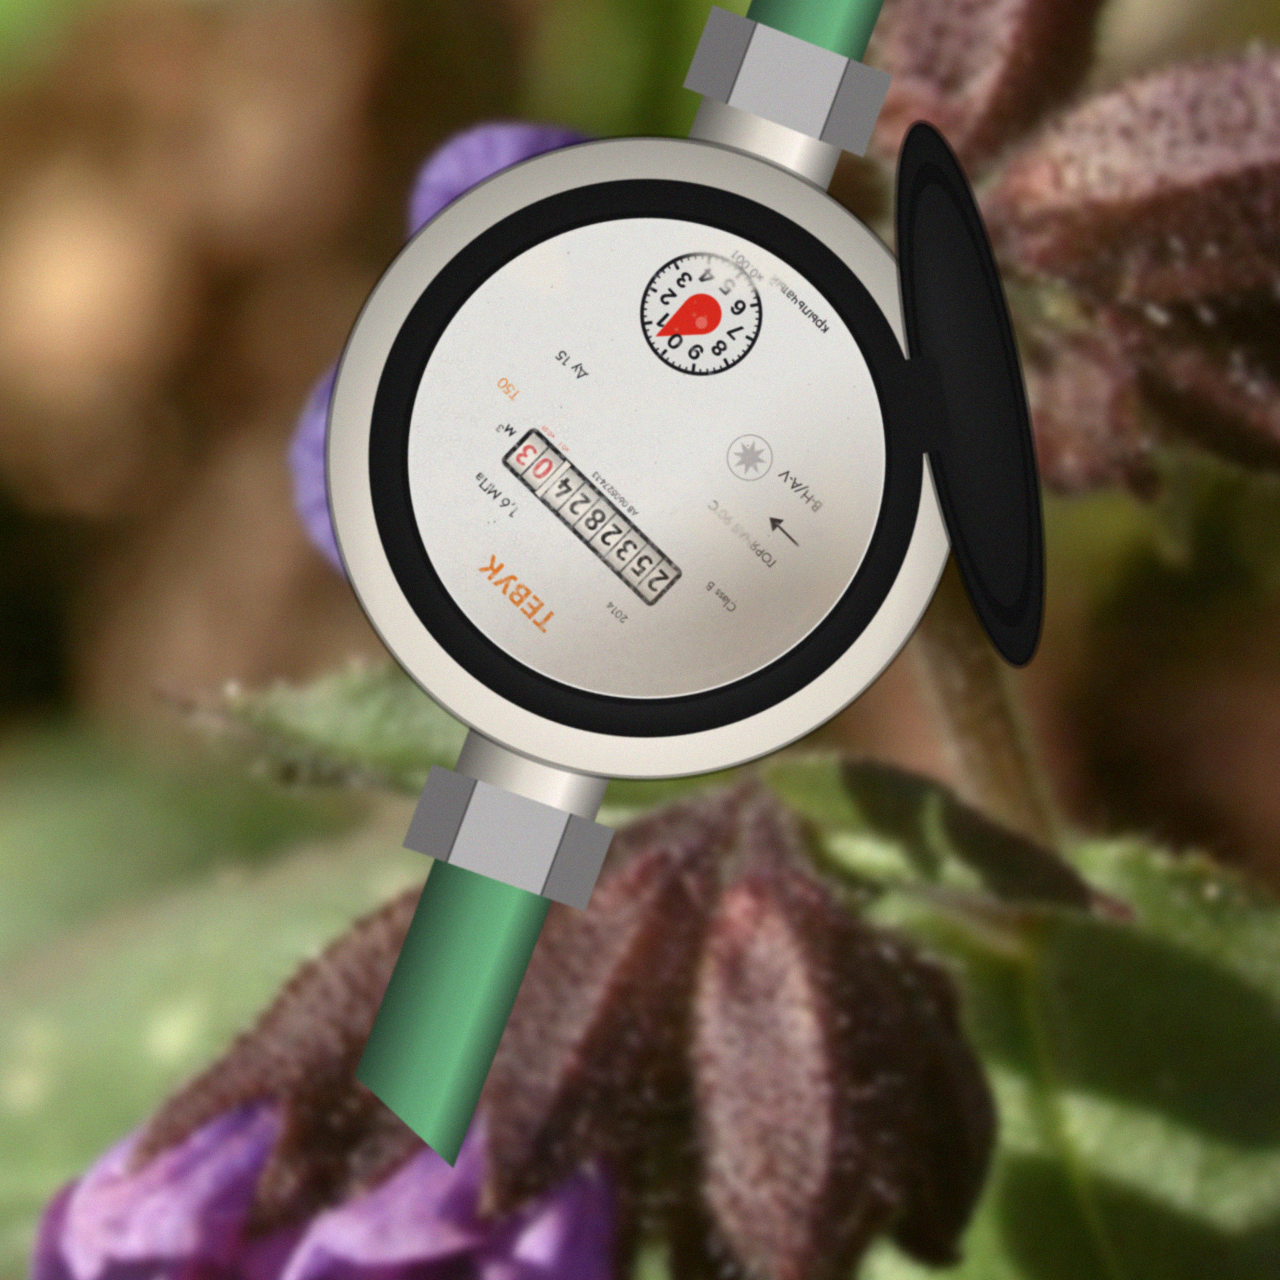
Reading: 2532824.030,m³
